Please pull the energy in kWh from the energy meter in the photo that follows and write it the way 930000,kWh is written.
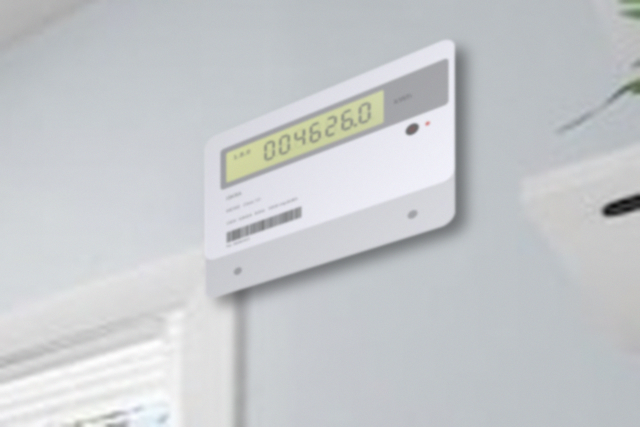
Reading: 4626.0,kWh
